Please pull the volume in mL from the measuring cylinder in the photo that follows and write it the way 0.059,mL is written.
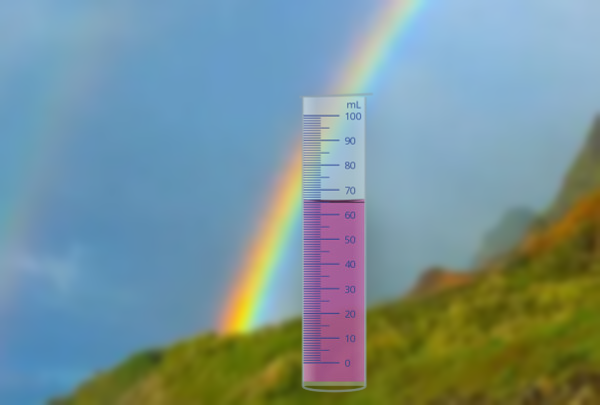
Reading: 65,mL
